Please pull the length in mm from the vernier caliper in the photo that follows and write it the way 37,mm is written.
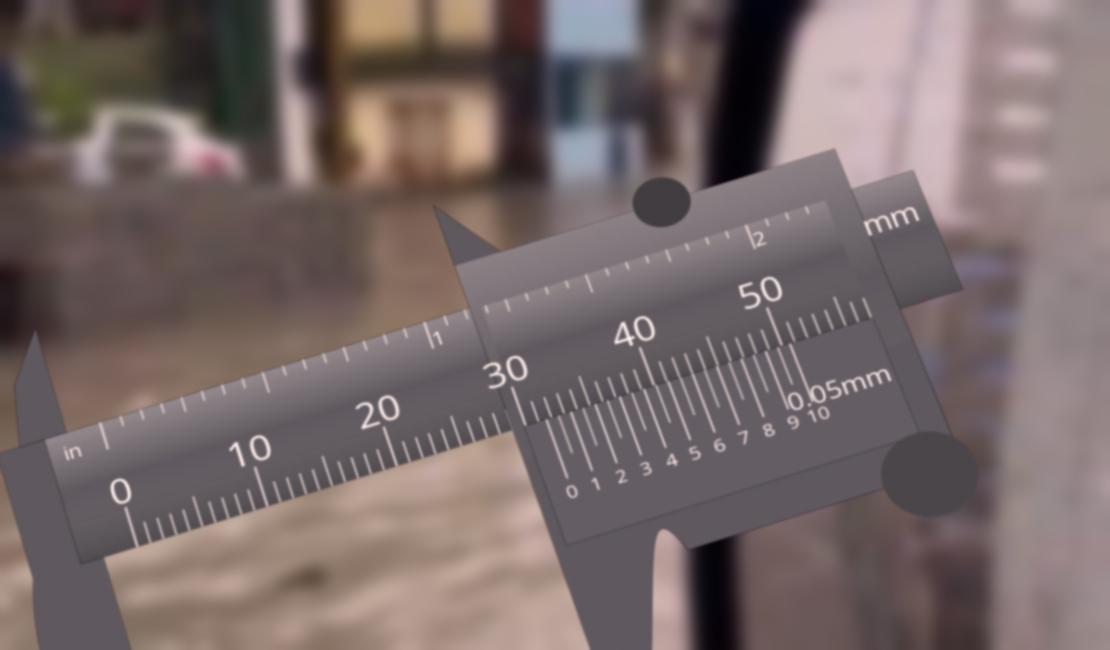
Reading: 31.6,mm
